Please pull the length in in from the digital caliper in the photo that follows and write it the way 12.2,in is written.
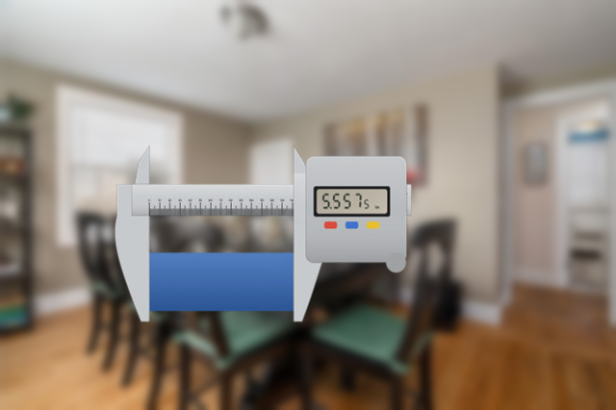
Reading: 5.5575,in
